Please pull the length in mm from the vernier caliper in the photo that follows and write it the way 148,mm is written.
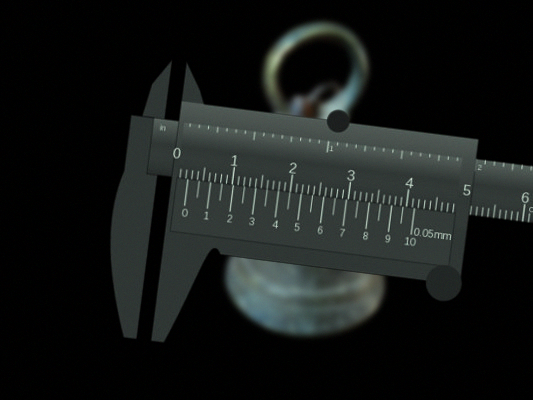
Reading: 2.4,mm
